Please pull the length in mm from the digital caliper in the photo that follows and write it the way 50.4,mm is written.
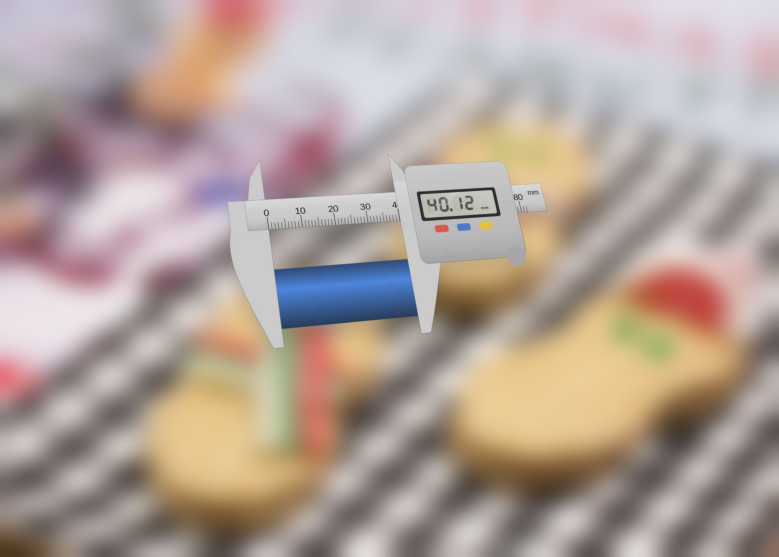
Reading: 40.12,mm
